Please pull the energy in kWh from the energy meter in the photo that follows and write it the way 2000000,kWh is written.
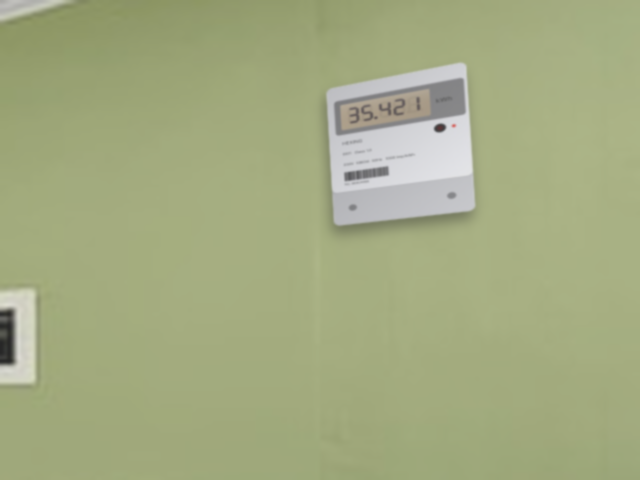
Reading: 35.421,kWh
